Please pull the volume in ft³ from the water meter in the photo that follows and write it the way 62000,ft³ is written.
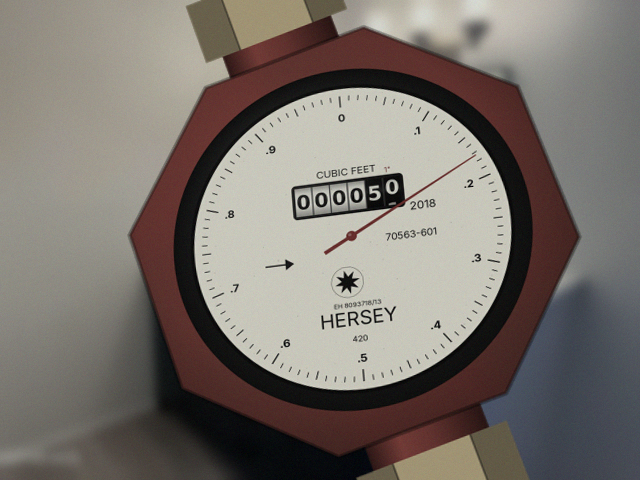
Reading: 50.17,ft³
